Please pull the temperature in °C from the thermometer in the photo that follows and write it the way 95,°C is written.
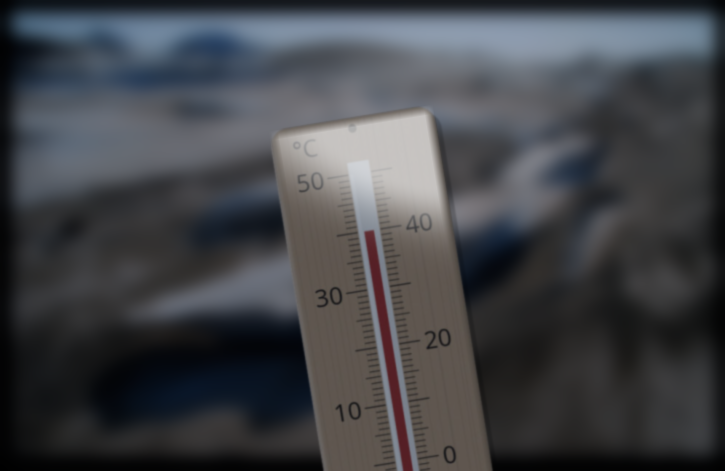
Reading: 40,°C
